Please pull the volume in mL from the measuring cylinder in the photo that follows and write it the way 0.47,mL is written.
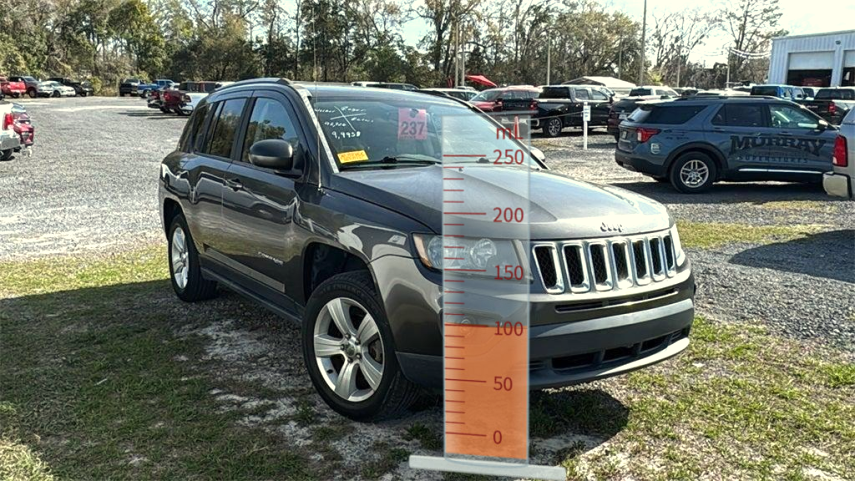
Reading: 100,mL
